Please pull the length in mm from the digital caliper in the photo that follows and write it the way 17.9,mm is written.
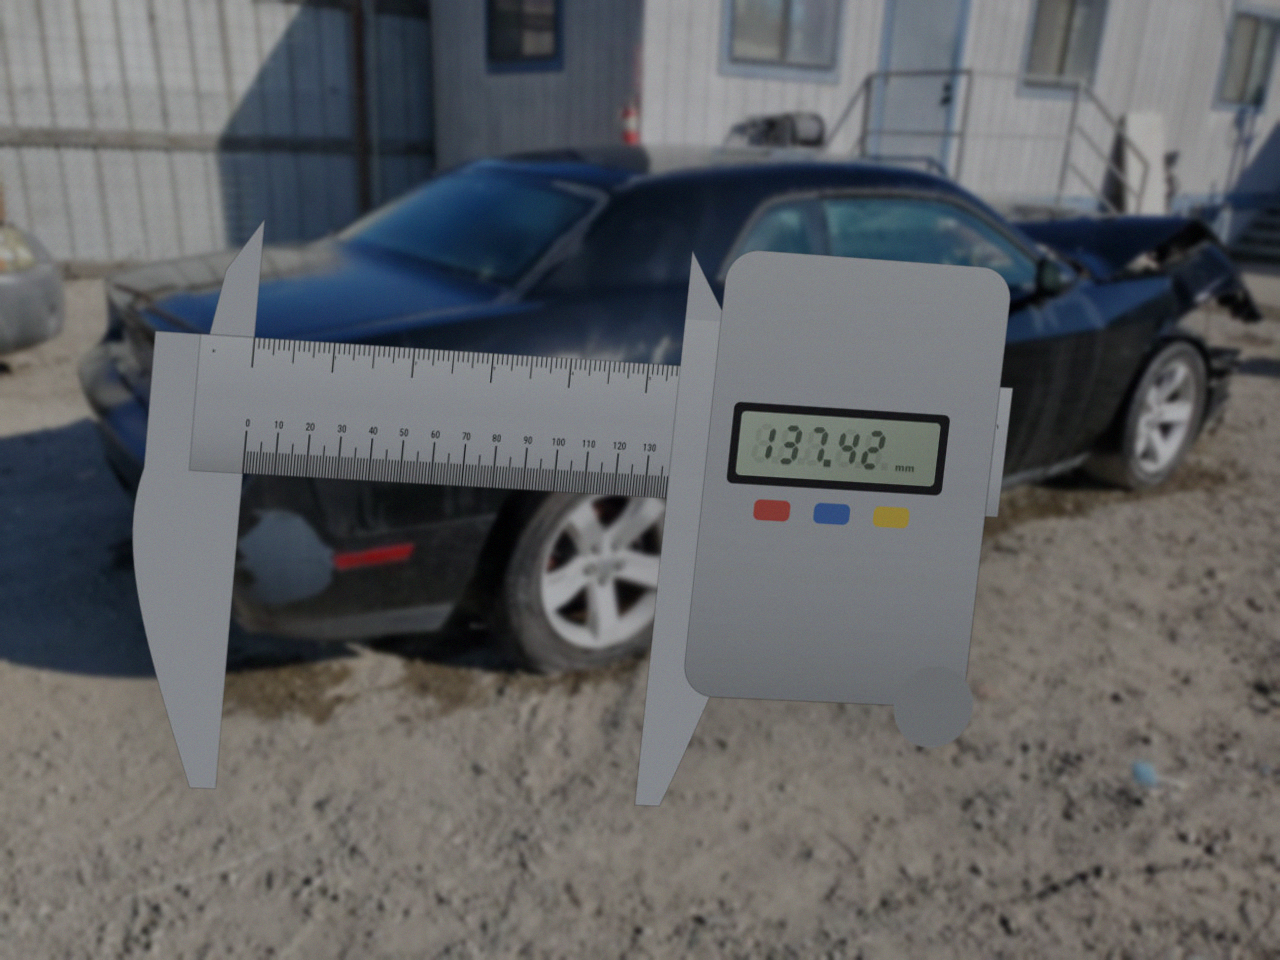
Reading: 137.42,mm
